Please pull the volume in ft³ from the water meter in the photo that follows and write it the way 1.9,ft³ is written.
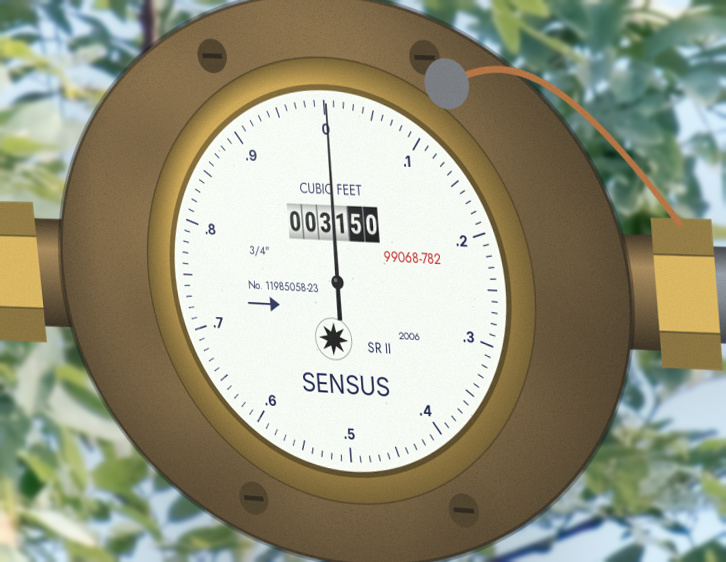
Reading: 3150.00,ft³
